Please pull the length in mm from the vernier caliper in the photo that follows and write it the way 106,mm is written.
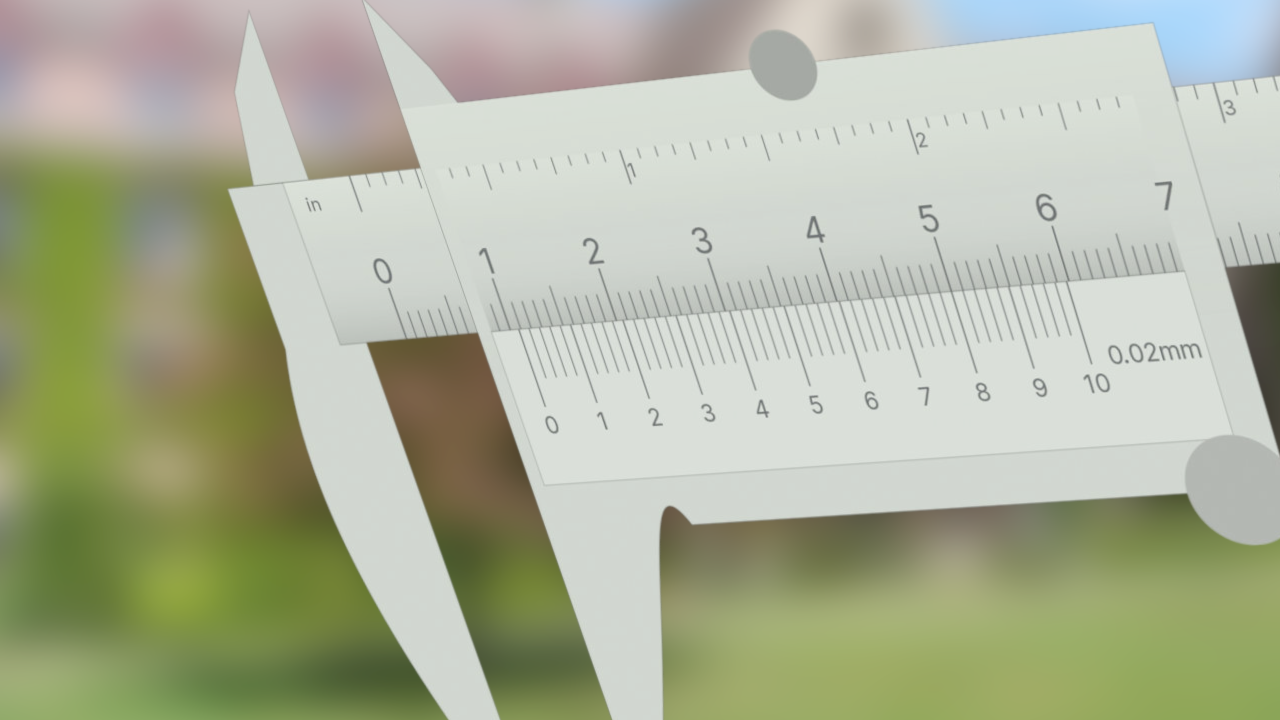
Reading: 10.8,mm
